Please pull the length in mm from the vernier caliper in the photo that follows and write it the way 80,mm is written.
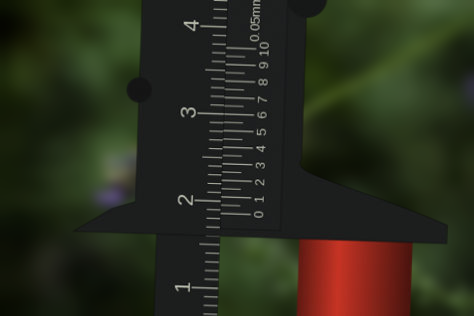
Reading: 18.6,mm
